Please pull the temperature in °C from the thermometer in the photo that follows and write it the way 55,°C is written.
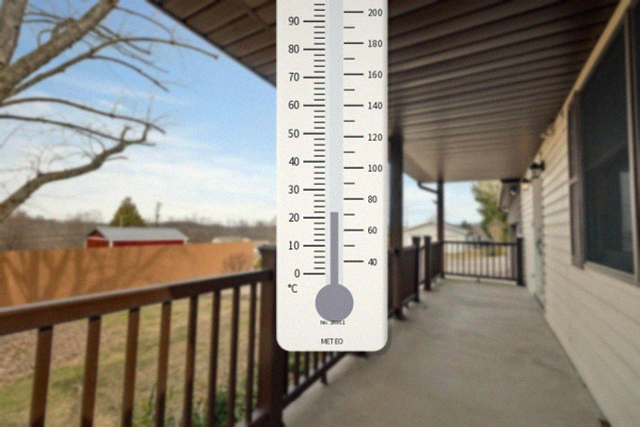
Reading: 22,°C
